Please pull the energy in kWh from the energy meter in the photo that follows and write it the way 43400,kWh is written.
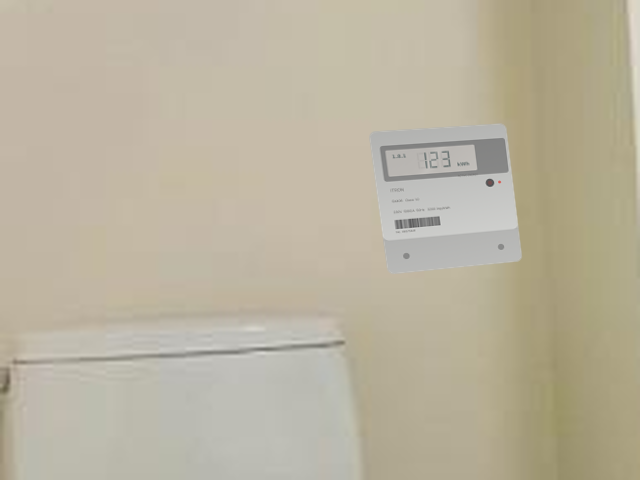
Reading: 123,kWh
